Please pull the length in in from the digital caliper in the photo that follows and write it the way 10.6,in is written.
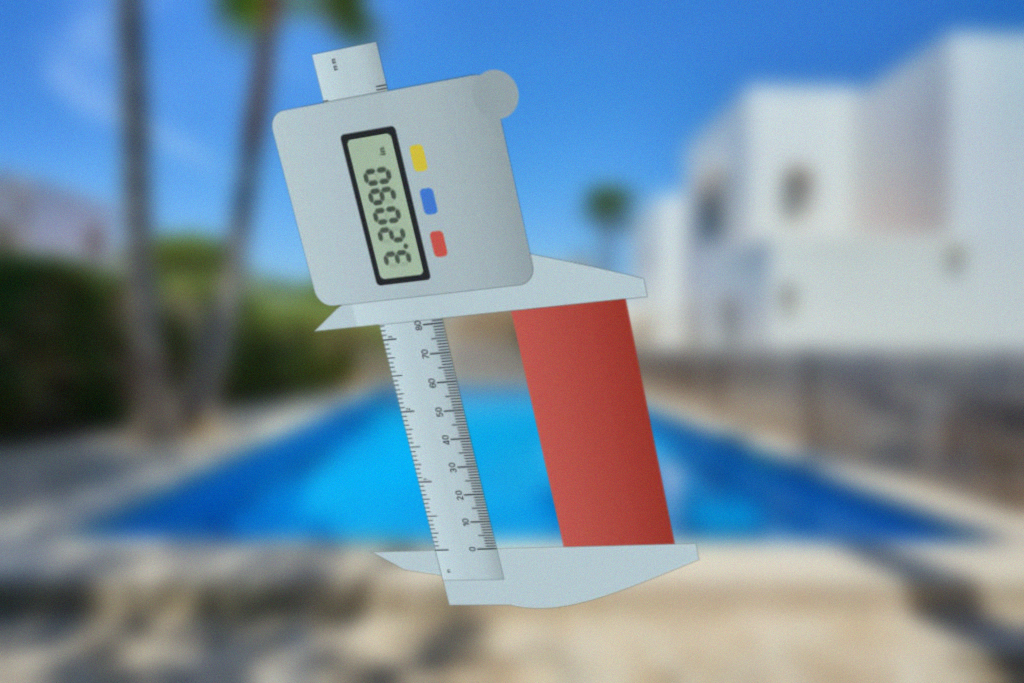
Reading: 3.2090,in
